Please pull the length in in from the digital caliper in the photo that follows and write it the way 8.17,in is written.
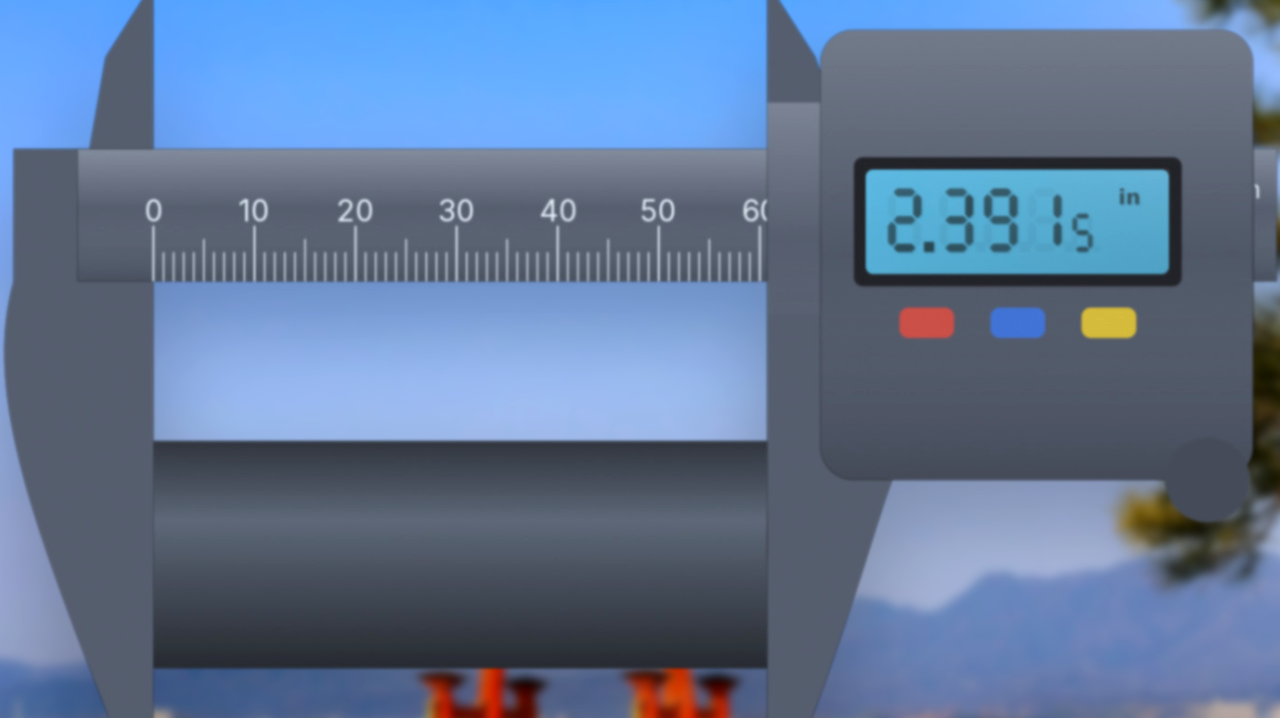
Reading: 2.3915,in
